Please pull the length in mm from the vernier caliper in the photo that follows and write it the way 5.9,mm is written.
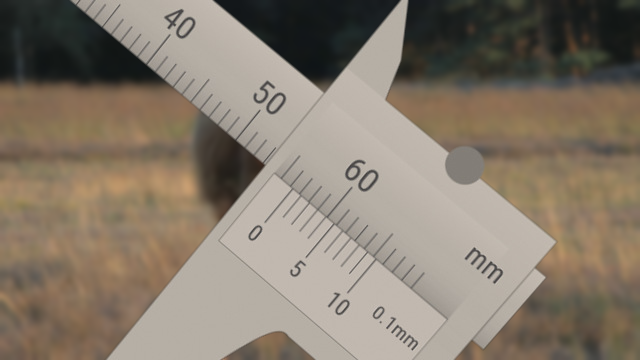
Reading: 56.3,mm
